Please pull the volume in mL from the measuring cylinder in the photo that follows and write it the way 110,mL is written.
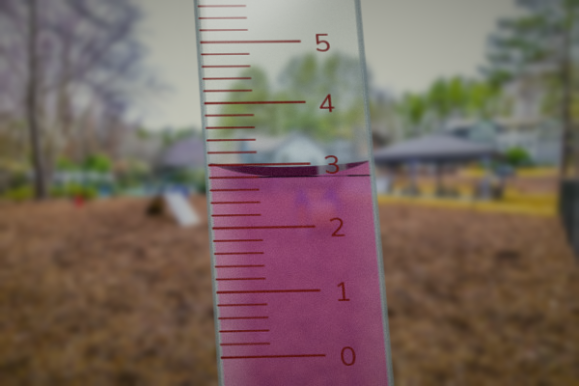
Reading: 2.8,mL
